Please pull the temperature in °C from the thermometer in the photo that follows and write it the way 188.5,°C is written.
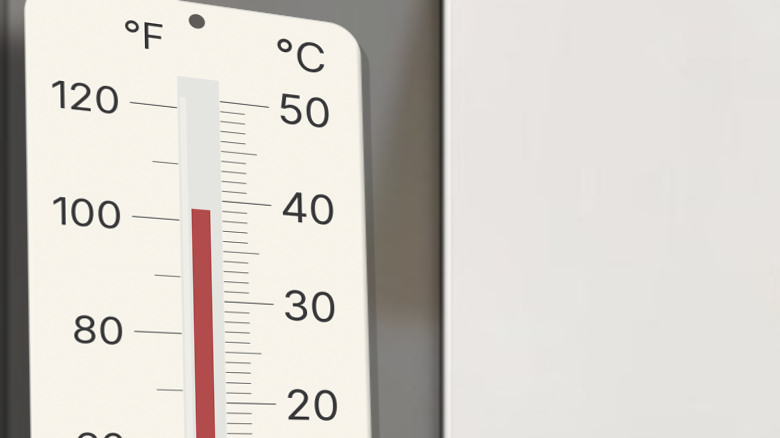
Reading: 39,°C
